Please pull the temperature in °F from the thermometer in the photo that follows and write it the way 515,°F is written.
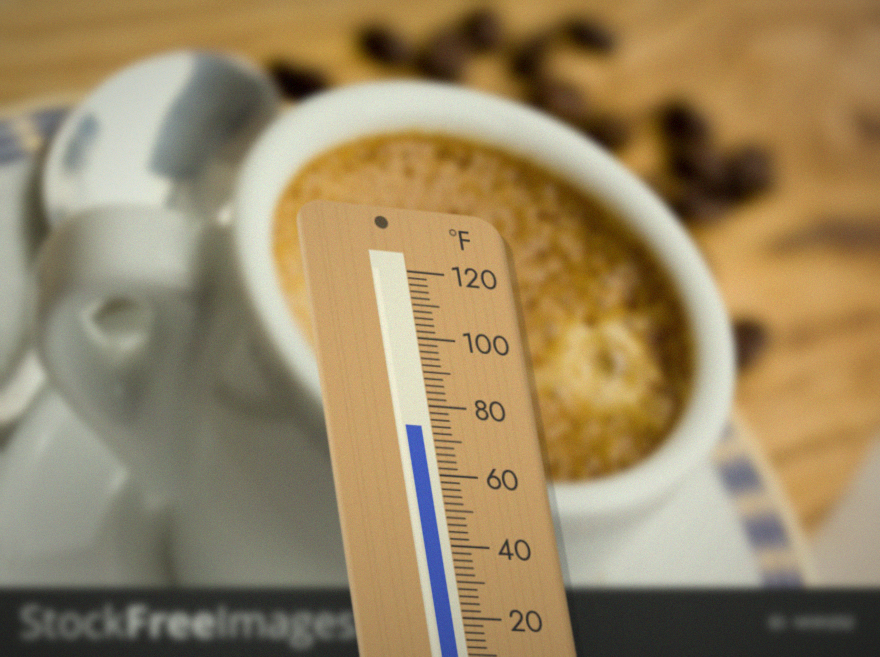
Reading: 74,°F
